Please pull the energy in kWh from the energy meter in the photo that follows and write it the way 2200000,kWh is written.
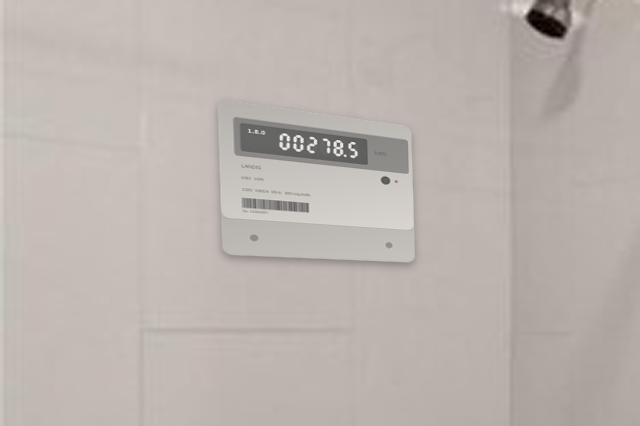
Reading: 278.5,kWh
